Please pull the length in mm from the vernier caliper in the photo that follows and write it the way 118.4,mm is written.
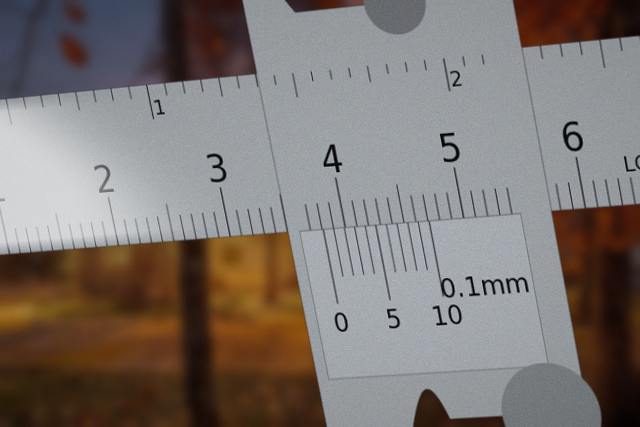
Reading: 38.1,mm
